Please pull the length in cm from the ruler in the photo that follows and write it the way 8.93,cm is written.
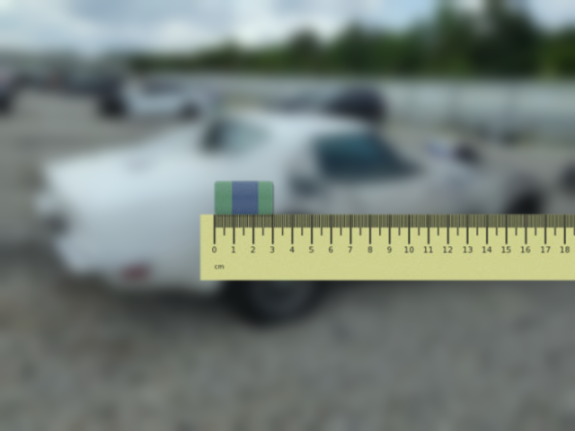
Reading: 3,cm
